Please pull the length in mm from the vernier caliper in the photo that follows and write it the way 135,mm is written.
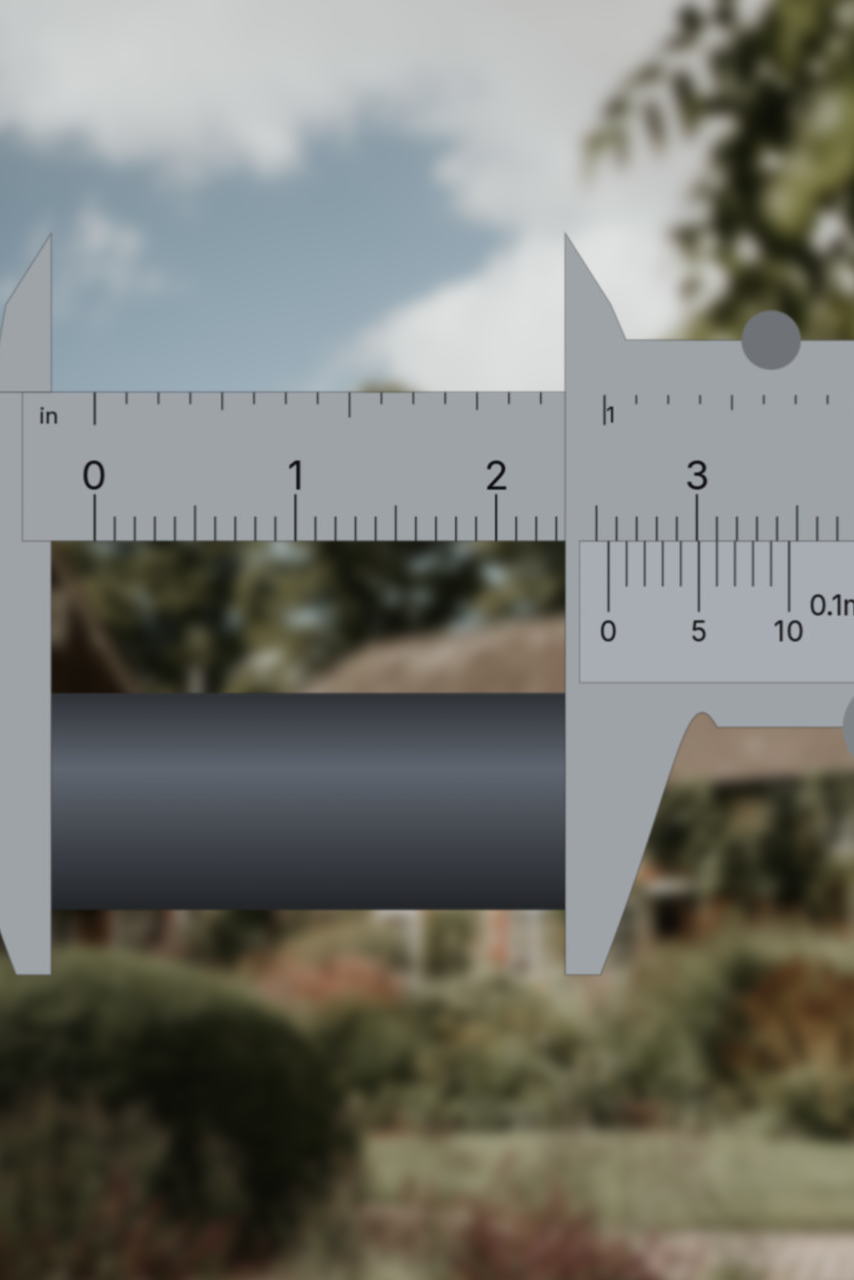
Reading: 25.6,mm
